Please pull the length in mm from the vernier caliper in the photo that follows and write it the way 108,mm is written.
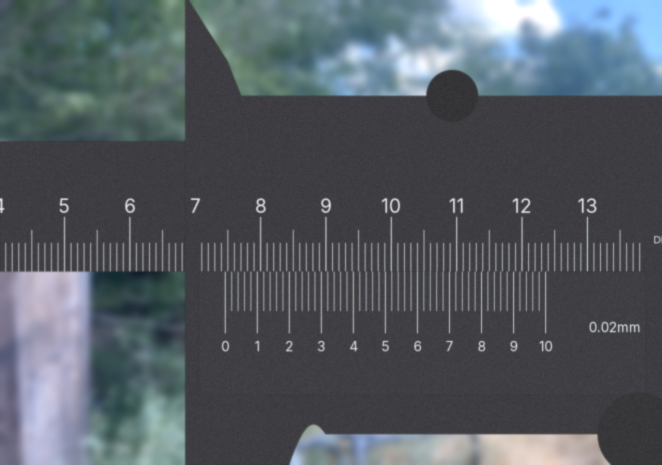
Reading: 74.6,mm
